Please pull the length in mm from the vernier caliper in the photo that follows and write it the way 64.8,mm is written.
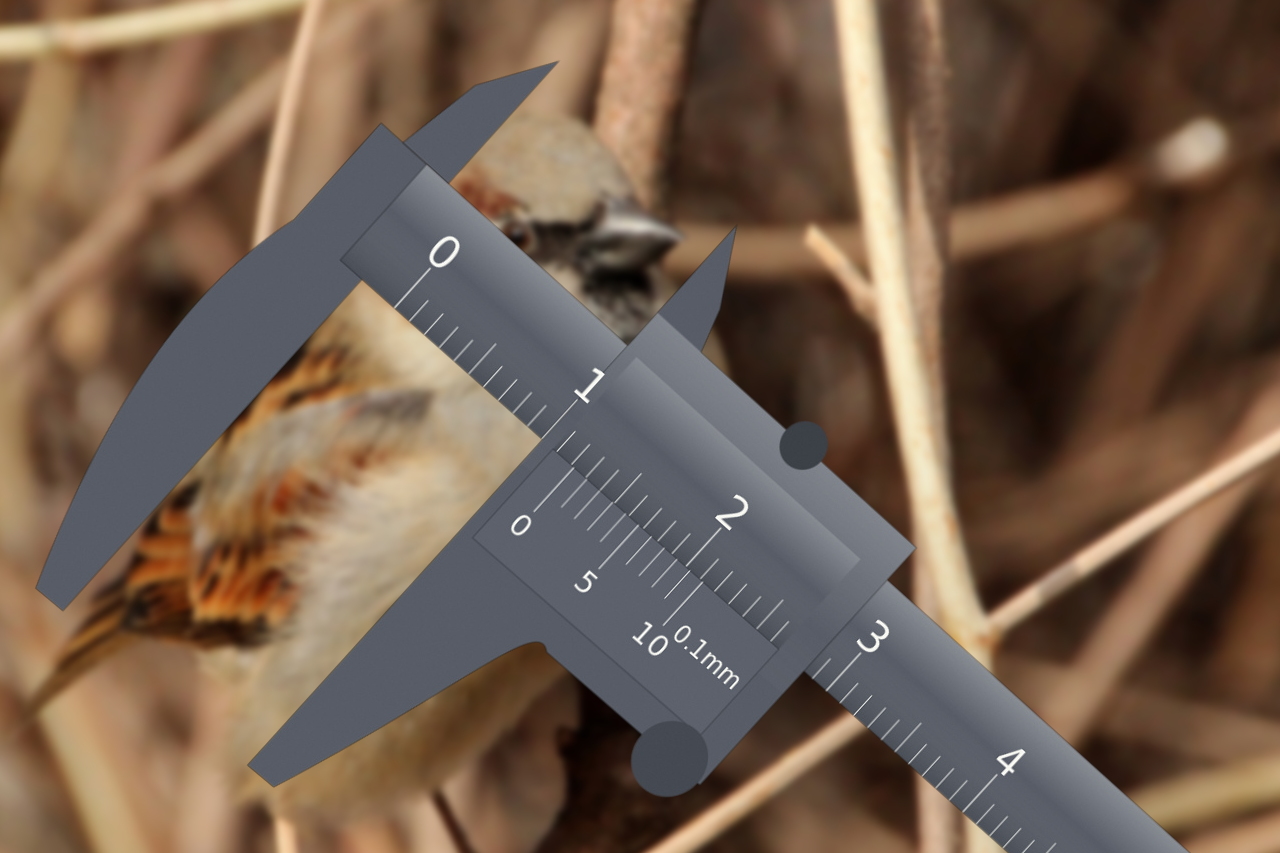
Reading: 12.2,mm
